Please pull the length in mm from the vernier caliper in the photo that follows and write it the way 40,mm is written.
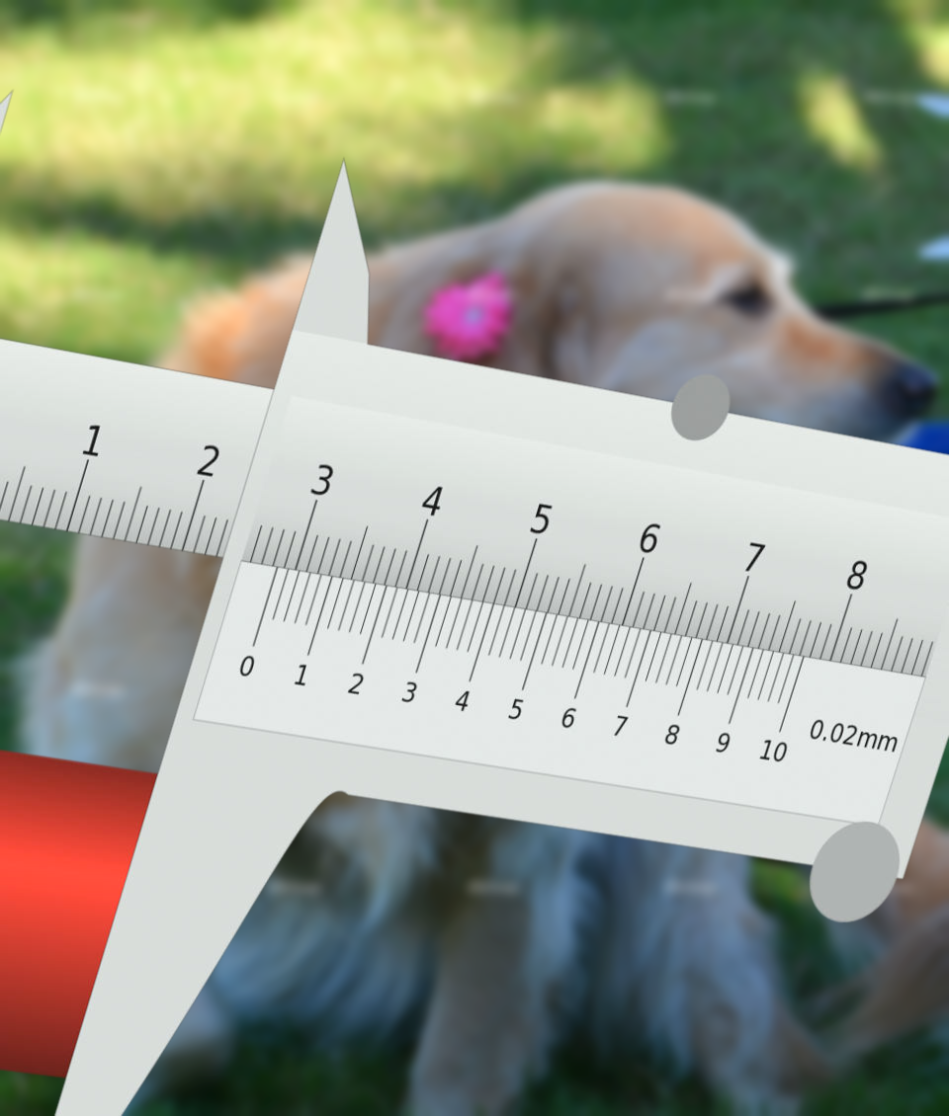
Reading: 28.4,mm
